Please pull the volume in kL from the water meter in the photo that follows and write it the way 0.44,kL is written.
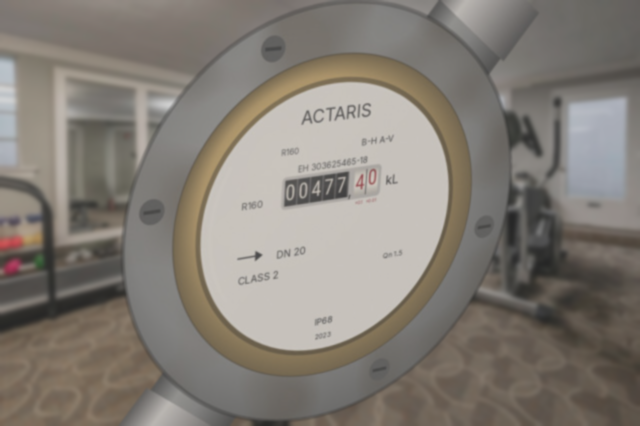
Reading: 477.40,kL
